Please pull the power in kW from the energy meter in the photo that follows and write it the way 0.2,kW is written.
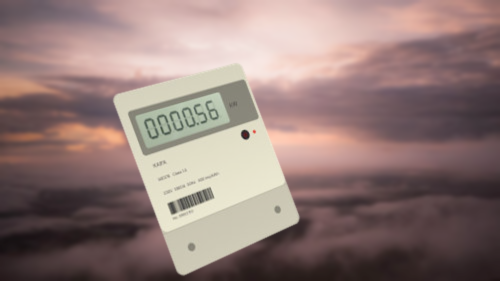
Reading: 0.56,kW
